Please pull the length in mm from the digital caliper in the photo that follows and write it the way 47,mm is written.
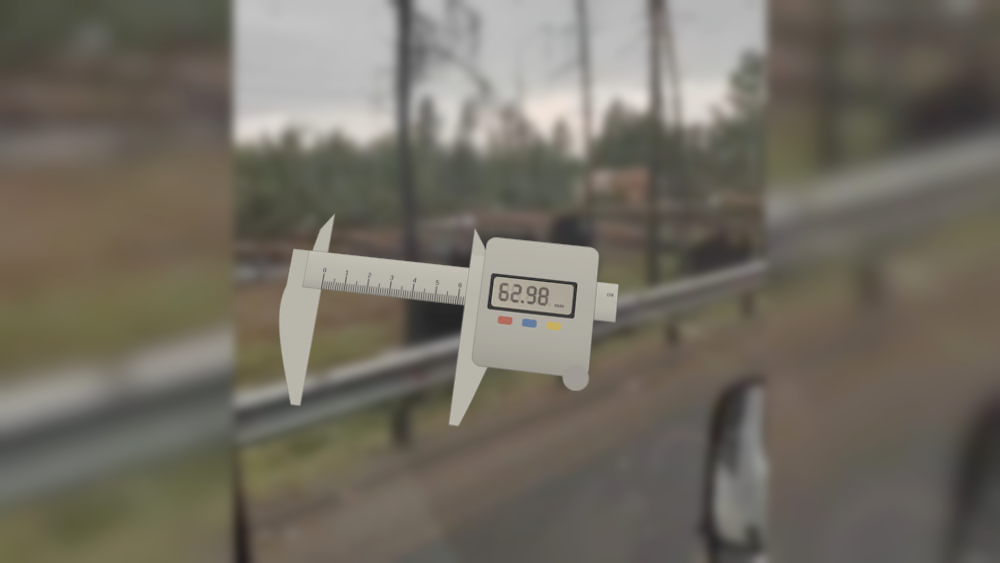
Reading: 62.98,mm
